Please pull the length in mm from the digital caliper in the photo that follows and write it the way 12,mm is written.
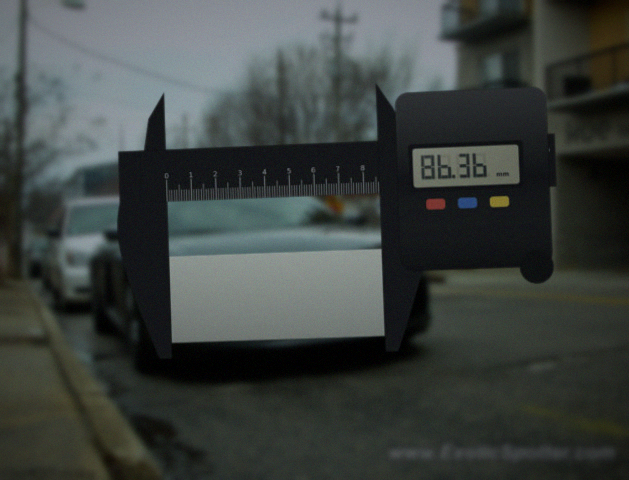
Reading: 86.36,mm
